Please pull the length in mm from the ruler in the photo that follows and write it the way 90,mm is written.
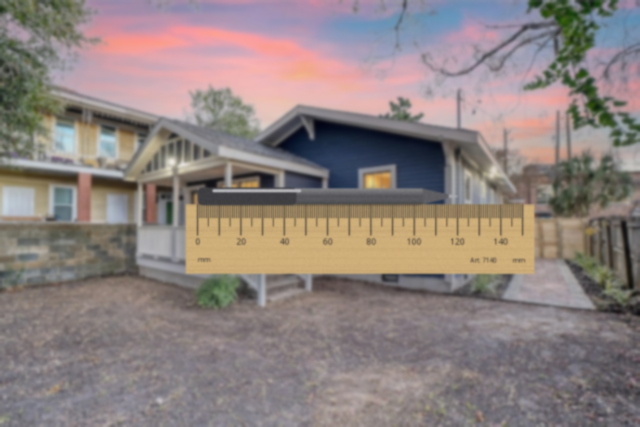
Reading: 120,mm
